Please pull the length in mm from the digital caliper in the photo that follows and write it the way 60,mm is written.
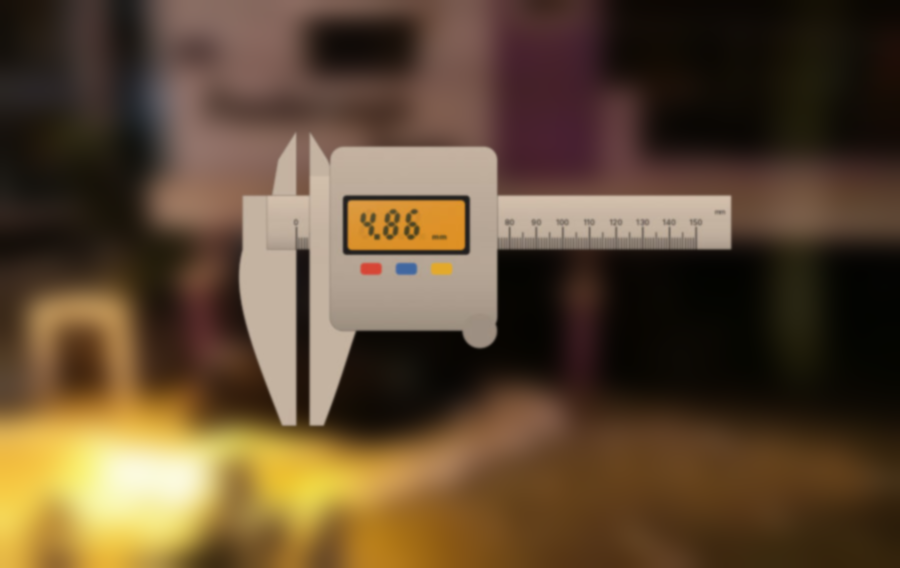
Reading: 4.86,mm
